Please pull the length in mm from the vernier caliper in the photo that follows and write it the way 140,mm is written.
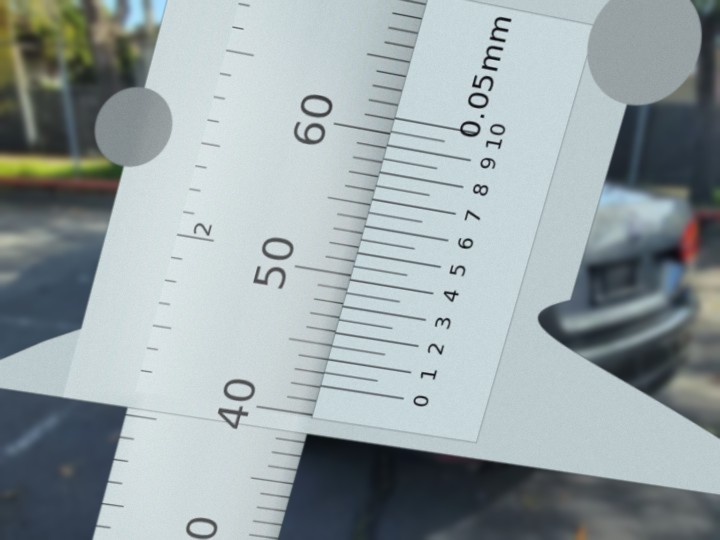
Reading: 42.1,mm
